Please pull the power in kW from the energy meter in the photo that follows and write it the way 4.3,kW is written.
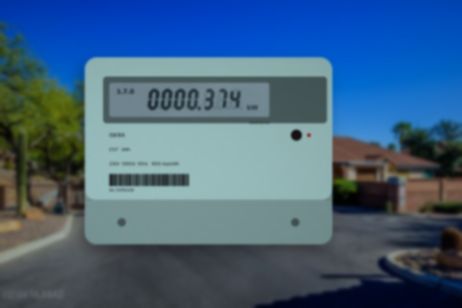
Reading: 0.374,kW
